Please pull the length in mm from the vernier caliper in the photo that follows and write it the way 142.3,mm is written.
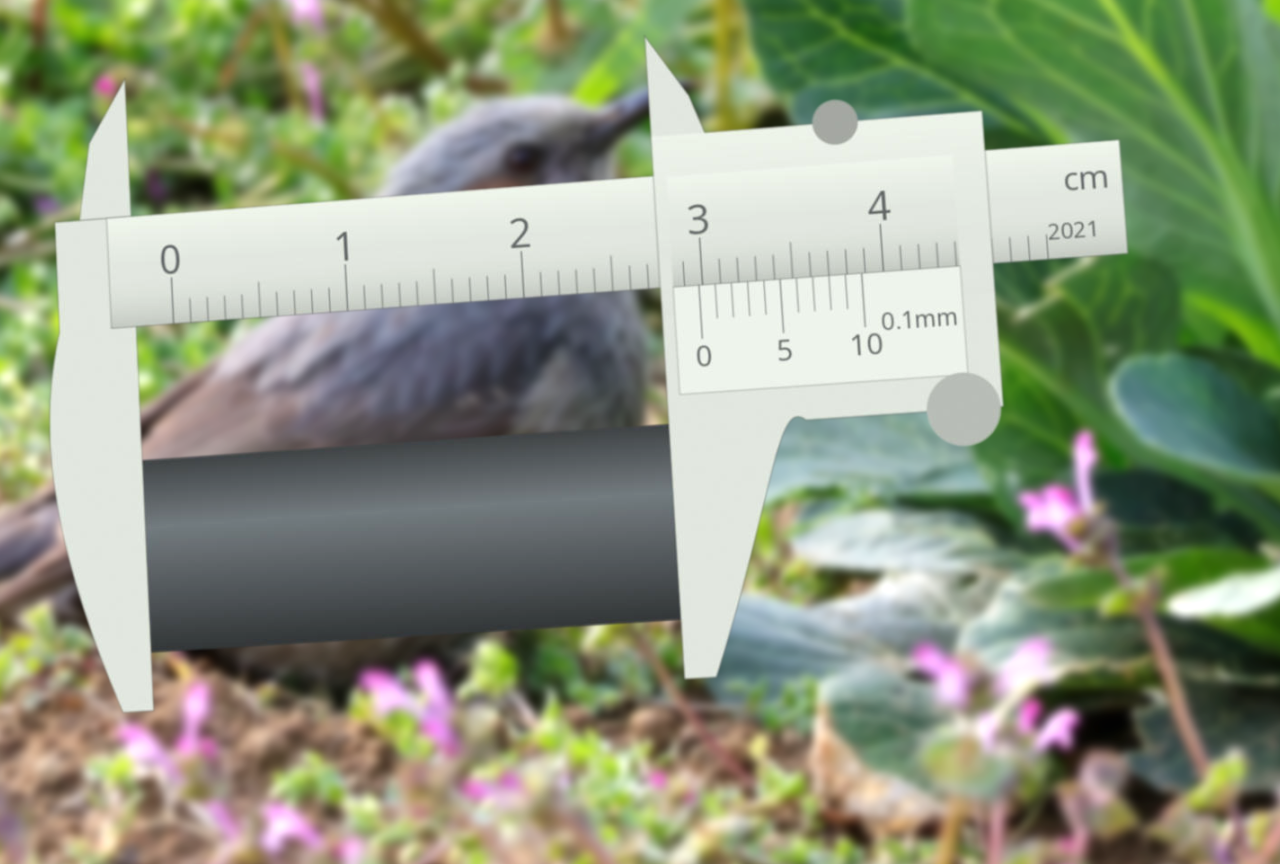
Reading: 29.8,mm
